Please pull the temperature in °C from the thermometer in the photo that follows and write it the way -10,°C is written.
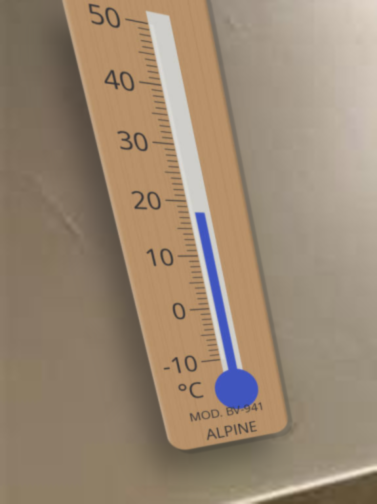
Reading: 18,°C
